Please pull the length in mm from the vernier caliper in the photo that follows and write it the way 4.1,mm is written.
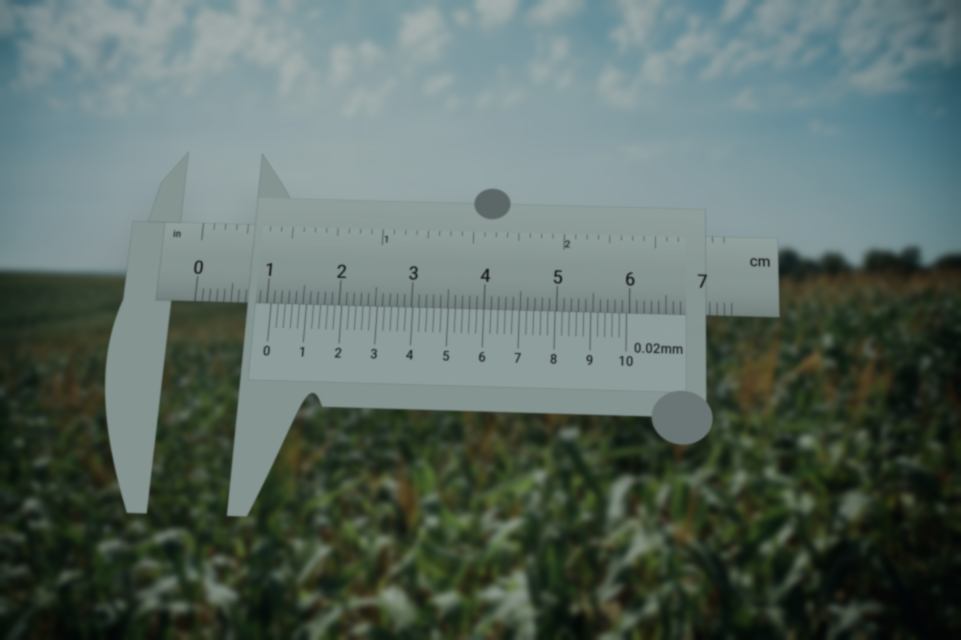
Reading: 10.6,mm
